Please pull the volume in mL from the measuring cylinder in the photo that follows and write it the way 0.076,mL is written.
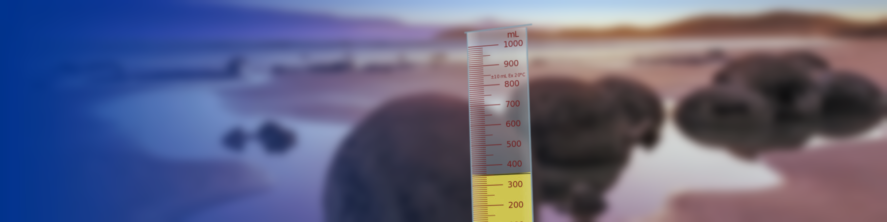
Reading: 350,mL
